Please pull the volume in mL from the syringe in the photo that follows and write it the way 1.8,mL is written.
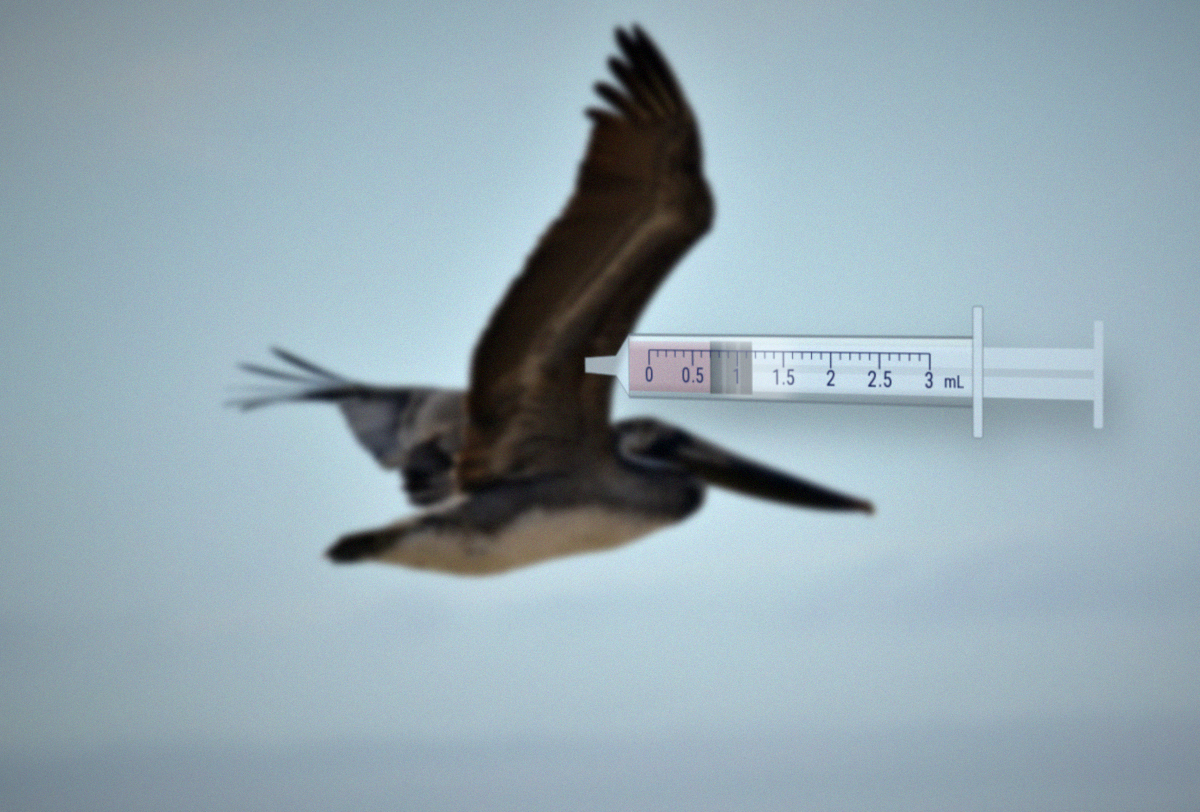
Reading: 0.7,mL
